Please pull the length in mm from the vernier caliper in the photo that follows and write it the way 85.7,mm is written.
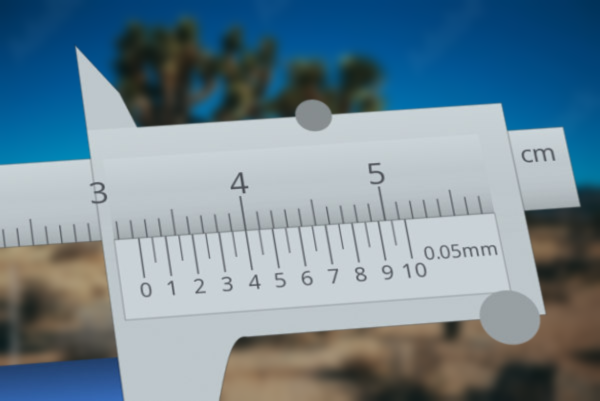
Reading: 32.4,mm
